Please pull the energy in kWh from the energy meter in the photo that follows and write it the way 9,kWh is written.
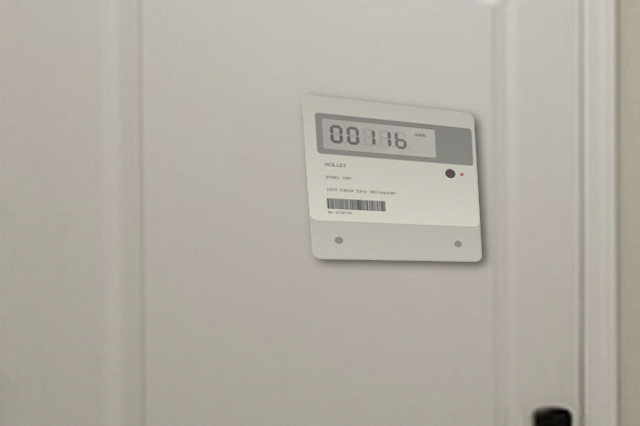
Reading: 116,kWh
